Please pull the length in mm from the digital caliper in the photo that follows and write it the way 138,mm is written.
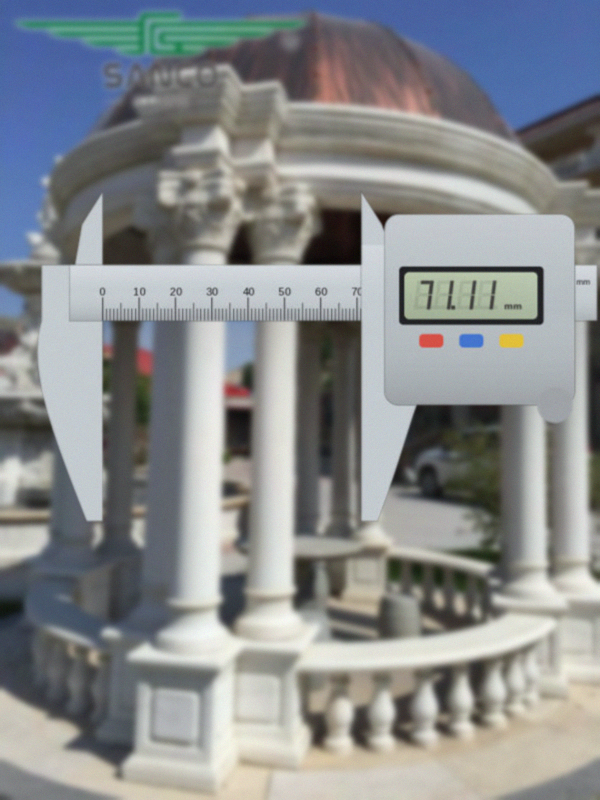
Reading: 71.11,mm
